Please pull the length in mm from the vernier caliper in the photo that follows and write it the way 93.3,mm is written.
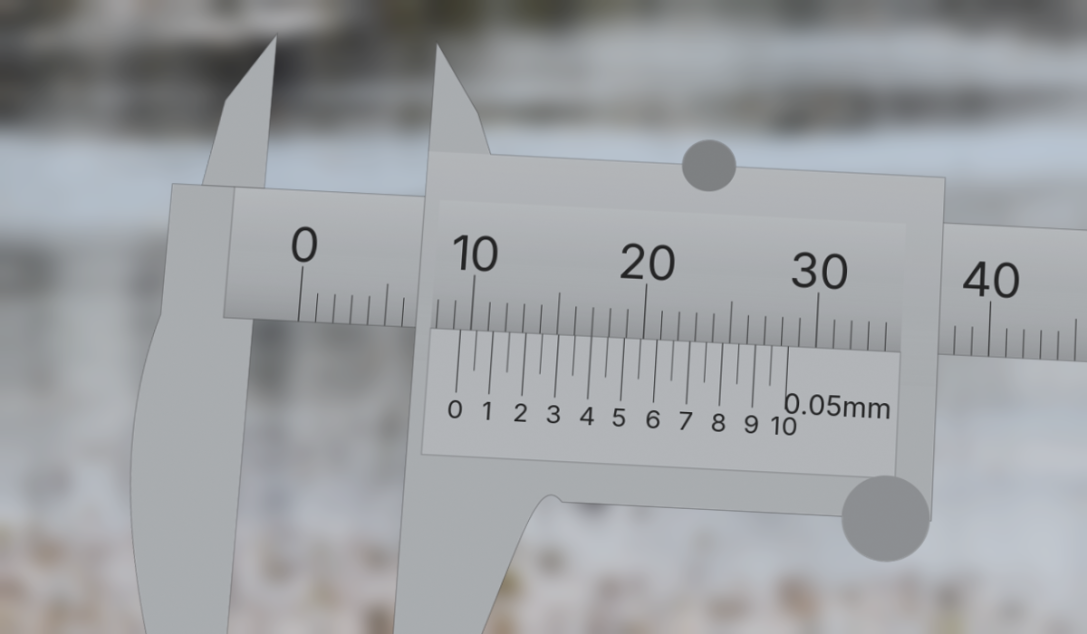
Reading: 9.4,mm
